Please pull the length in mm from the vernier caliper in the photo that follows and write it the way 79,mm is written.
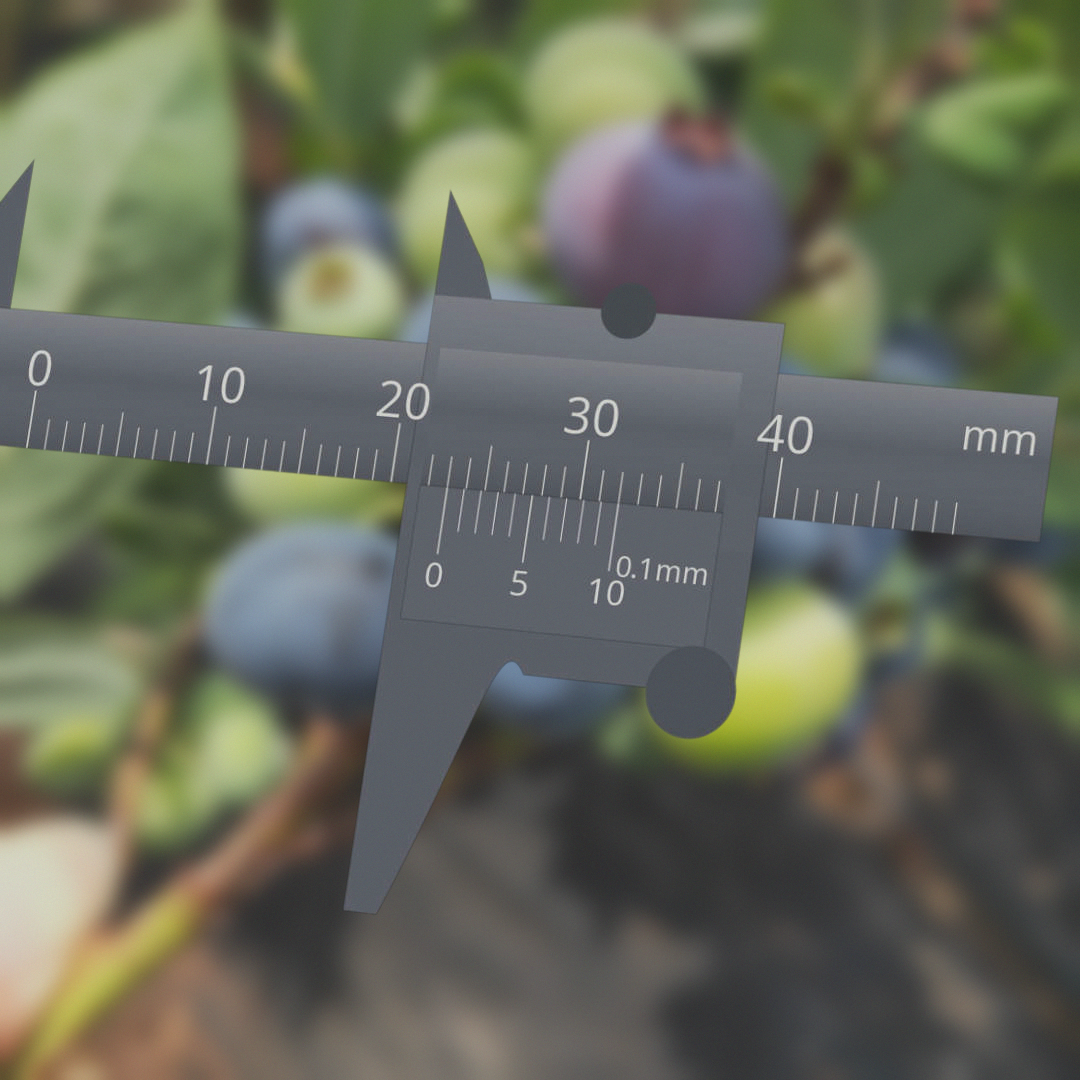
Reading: 23.0,mm
